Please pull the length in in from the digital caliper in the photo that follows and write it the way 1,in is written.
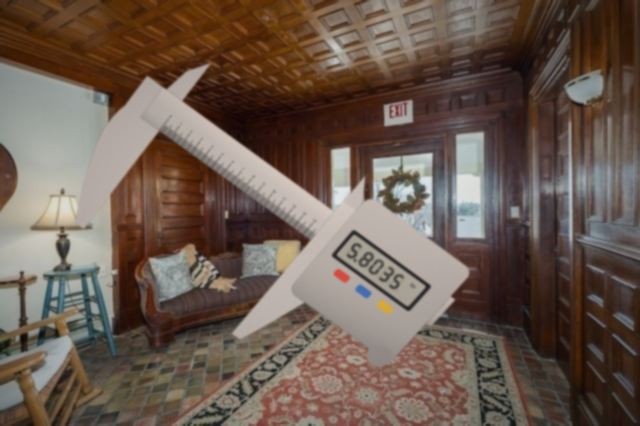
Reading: 5.8035,in
